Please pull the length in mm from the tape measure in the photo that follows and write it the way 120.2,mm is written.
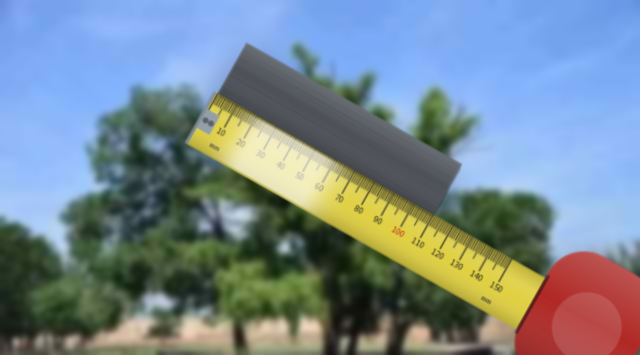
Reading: 110,mm
